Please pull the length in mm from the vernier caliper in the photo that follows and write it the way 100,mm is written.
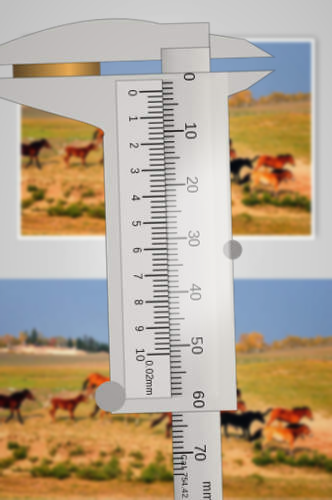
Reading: 2.5,mm
